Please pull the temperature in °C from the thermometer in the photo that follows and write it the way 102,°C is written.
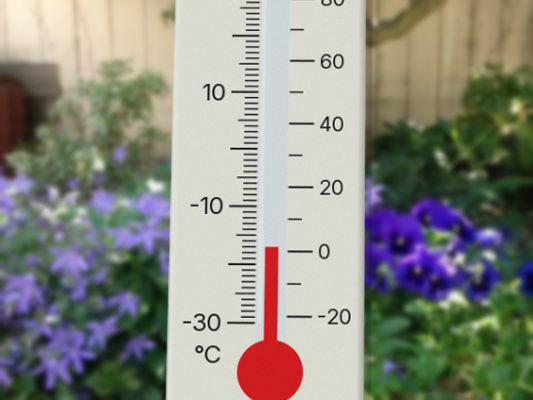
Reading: -17,°C
